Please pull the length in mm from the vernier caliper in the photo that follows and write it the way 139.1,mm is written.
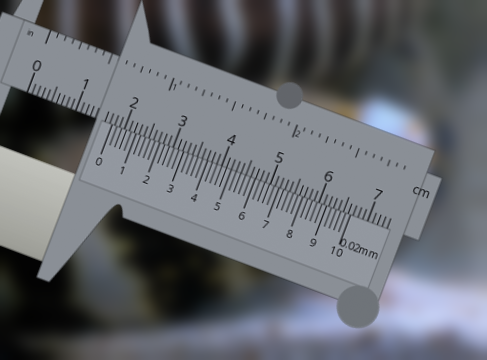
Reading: 17.5,mm
